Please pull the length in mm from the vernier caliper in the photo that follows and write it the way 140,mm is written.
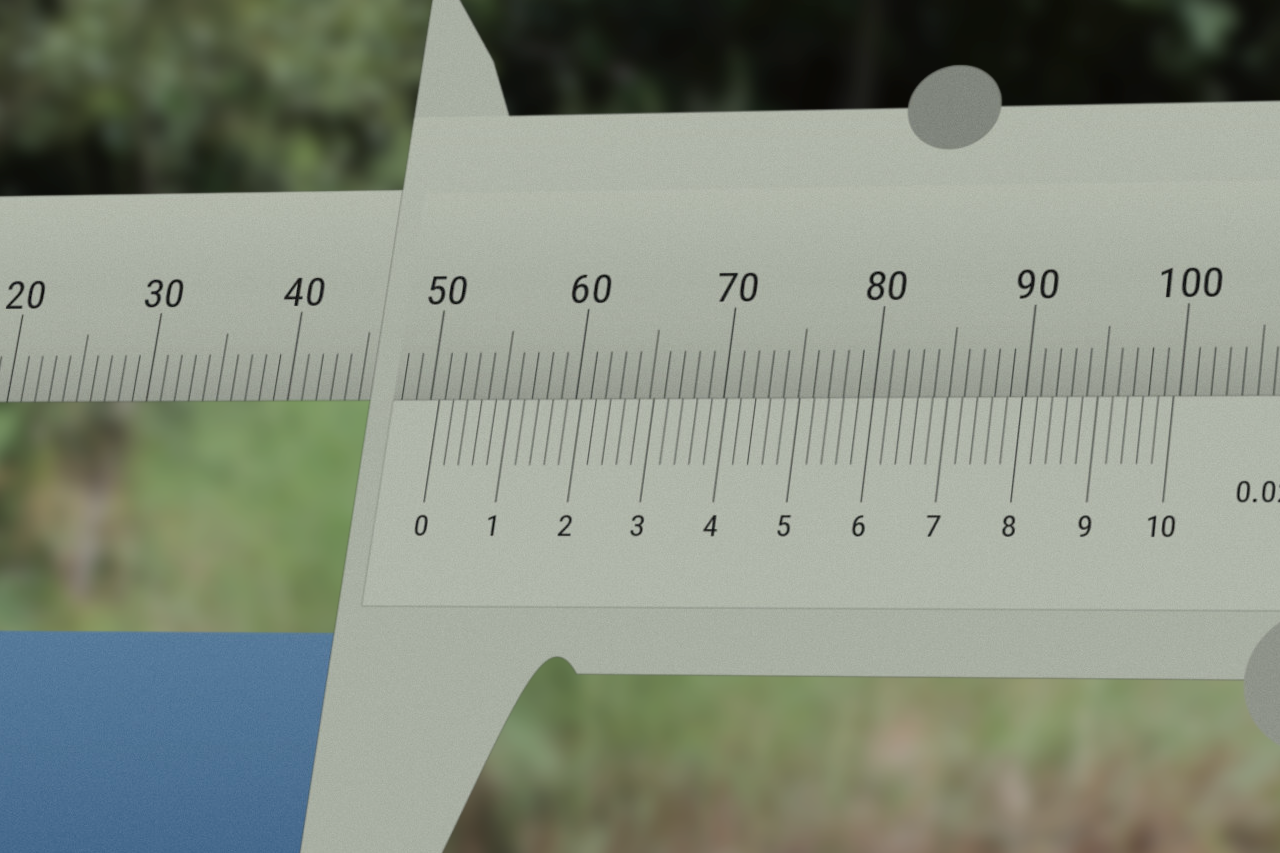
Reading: 50.6,mm
